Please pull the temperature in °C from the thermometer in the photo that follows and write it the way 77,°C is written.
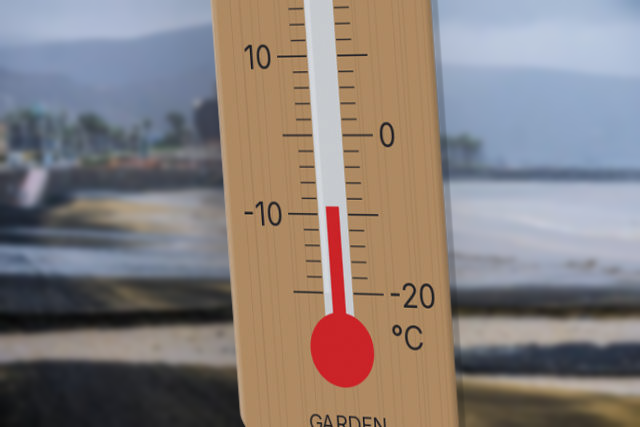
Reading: -9,°C
